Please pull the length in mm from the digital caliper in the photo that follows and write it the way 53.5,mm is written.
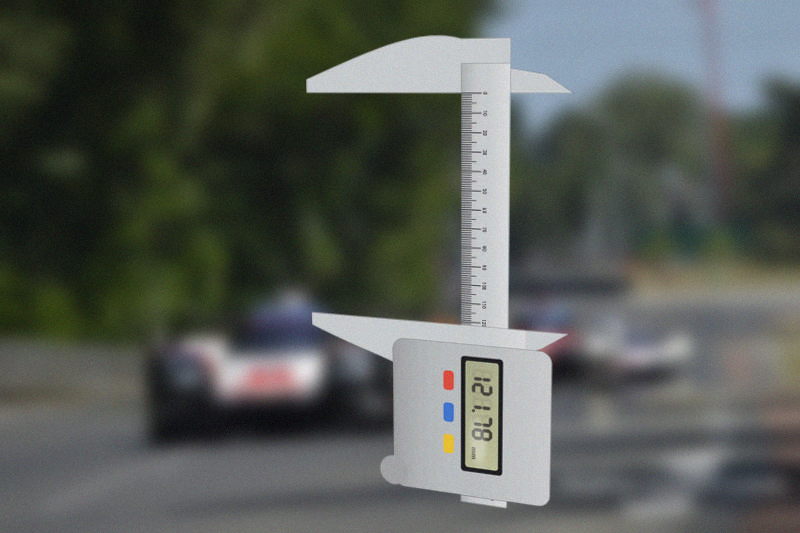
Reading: 121.78,mm
